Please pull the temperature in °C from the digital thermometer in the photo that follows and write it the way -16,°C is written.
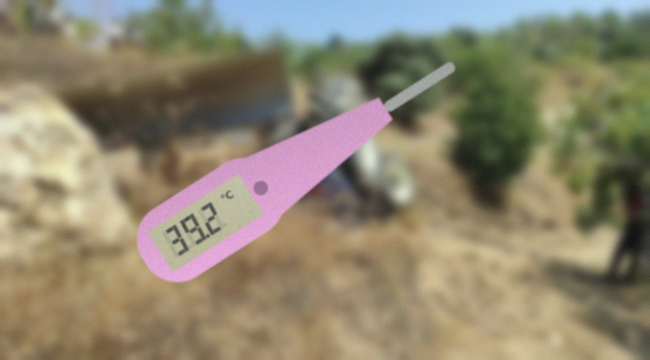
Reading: 39.2,°C
